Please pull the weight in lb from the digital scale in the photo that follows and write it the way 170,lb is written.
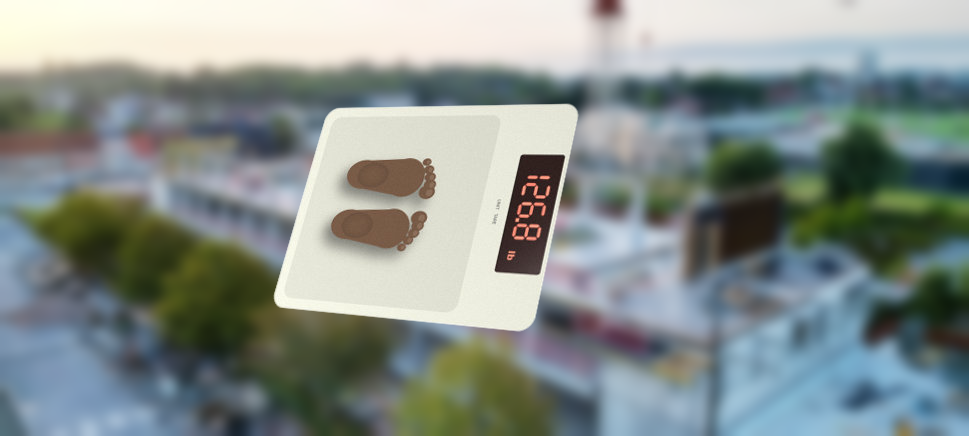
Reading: 126.8,lb
